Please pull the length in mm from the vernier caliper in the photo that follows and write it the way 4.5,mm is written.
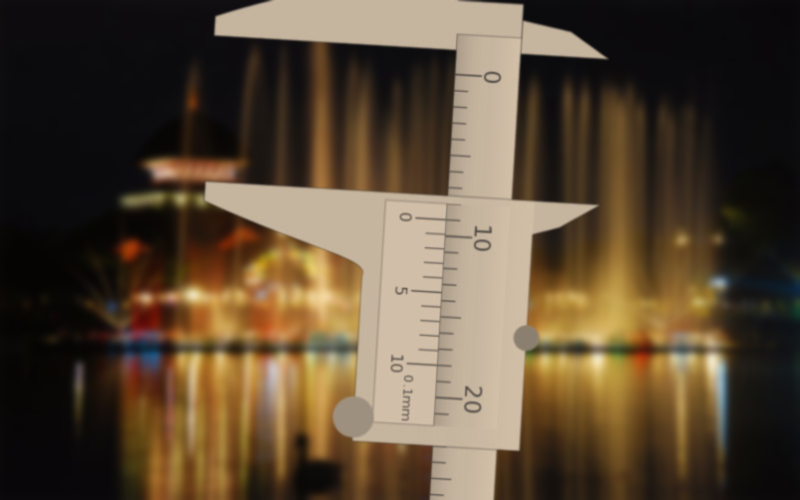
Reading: 9.0,mm
